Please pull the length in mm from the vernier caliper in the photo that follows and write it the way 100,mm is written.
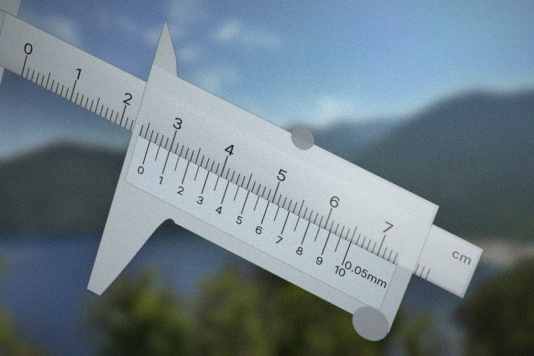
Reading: 26.0,mm
